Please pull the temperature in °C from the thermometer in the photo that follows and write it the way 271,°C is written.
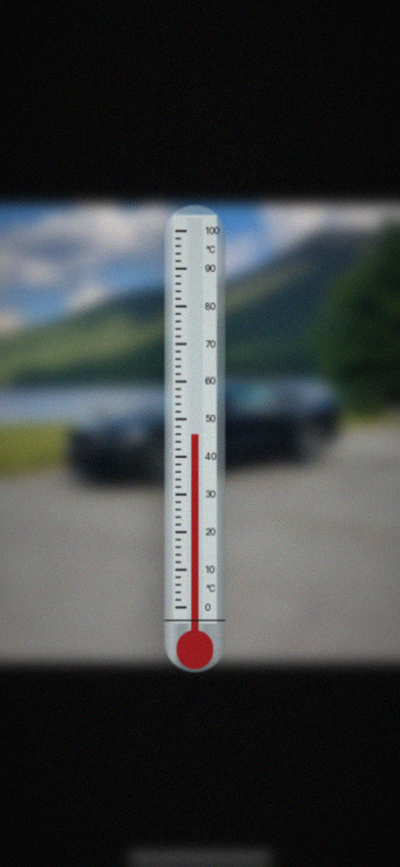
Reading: 46,°C
